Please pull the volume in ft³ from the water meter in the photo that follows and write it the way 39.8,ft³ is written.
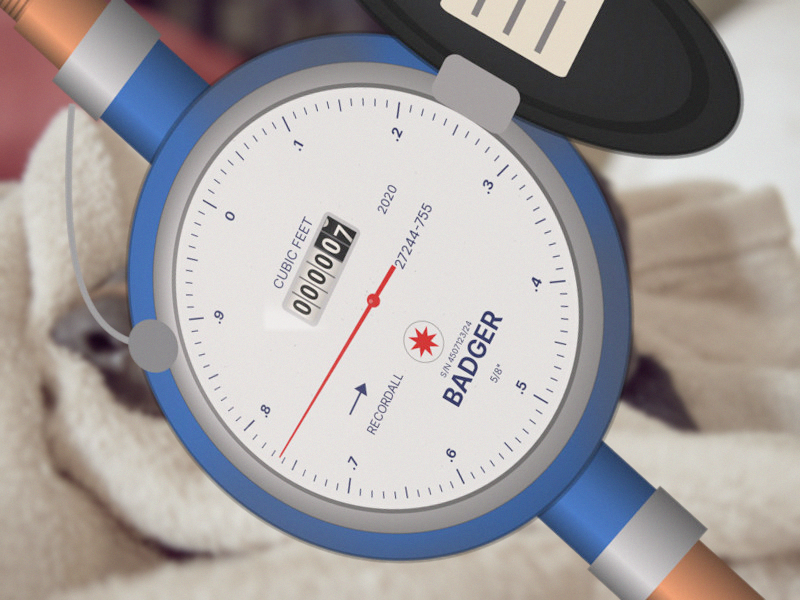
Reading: 6.76,ft³
